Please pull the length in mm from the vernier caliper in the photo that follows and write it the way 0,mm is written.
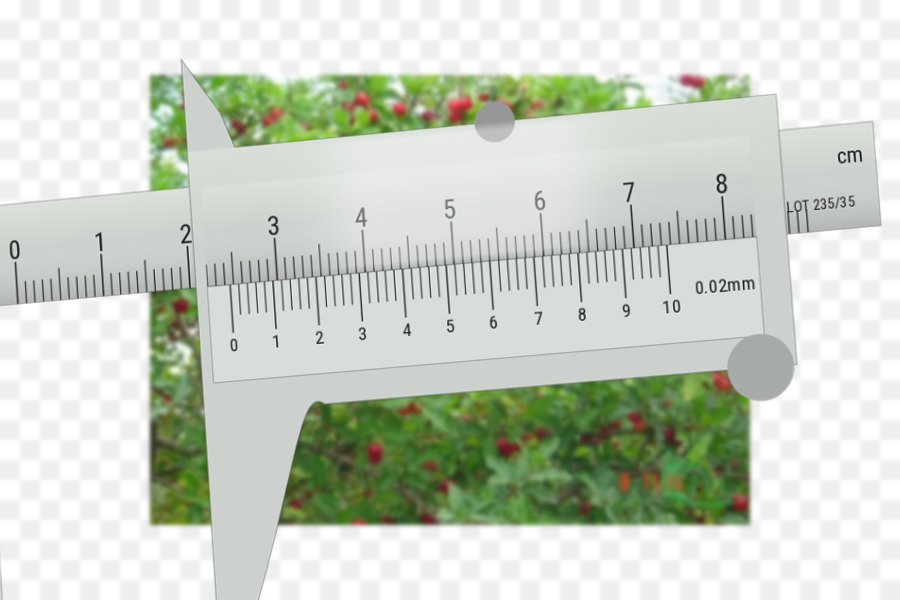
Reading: 24.6,mm
